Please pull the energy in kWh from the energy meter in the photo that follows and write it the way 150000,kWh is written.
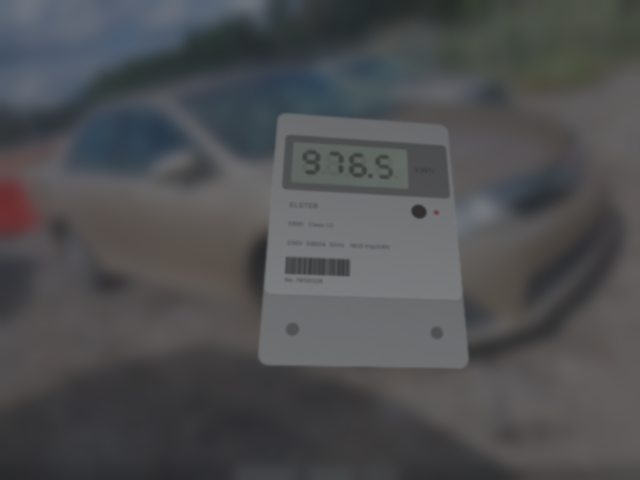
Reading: 976.5,kWh
